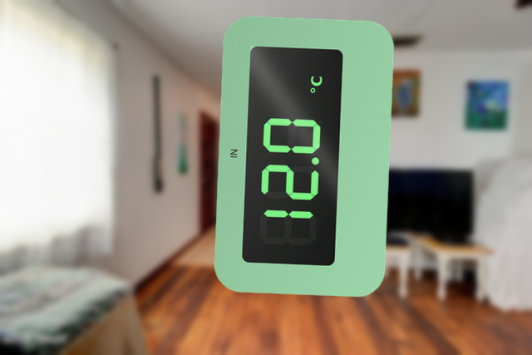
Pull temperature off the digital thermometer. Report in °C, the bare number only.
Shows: 12.0
